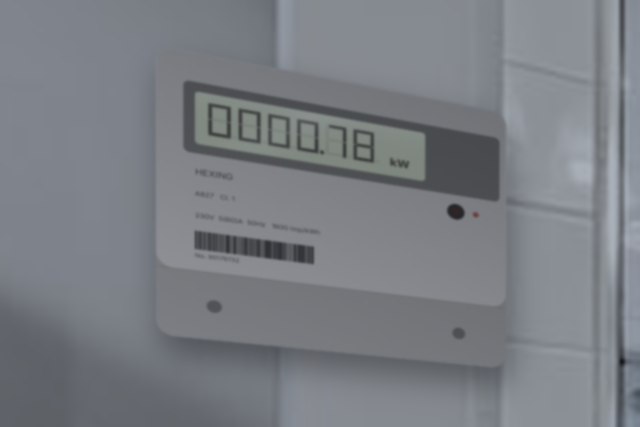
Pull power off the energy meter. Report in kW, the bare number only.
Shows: 0.78
